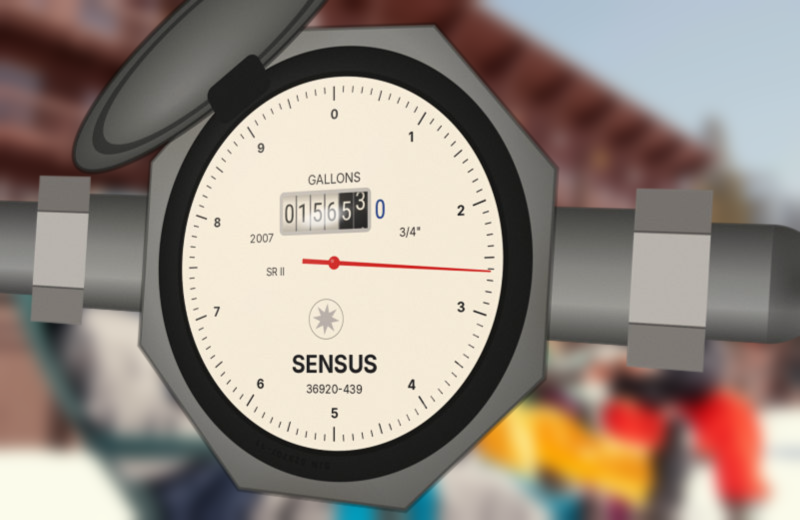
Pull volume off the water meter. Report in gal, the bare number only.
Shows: 156532.6
